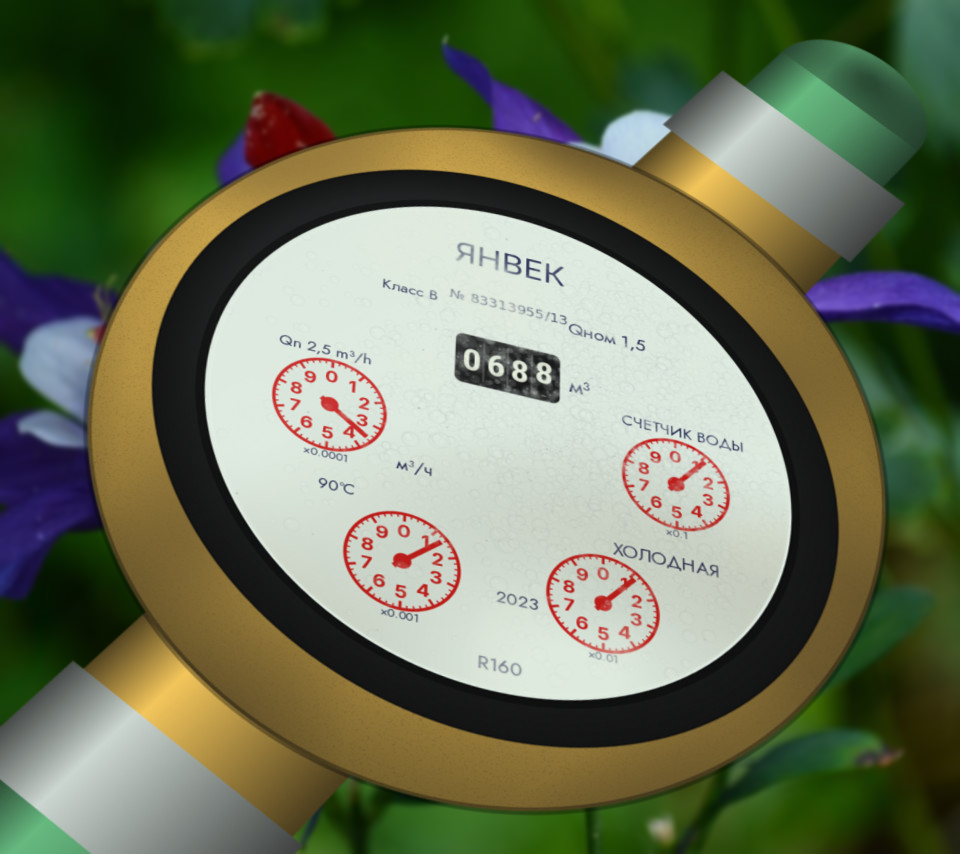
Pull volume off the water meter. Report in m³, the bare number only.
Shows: 688.1113
